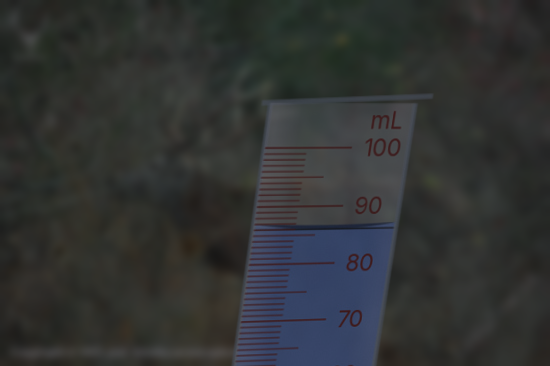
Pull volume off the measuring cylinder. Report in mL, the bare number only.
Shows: 86
